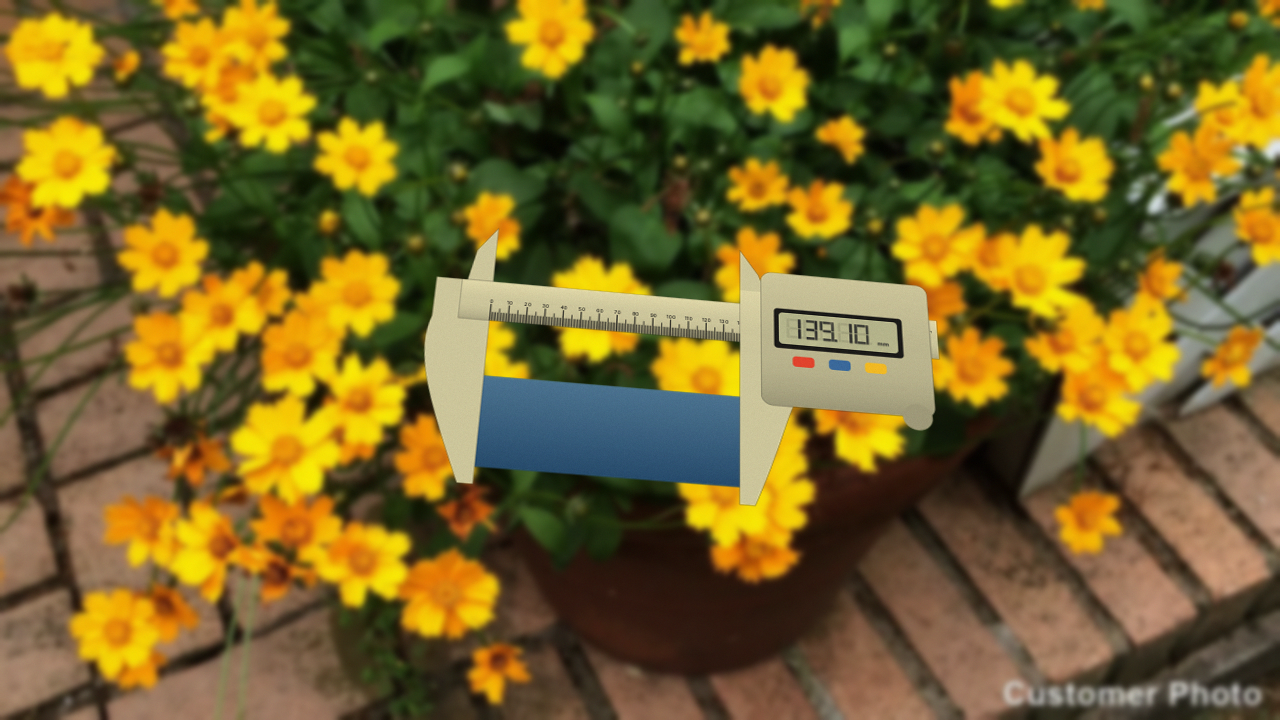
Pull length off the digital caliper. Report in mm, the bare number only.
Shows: 139.10
